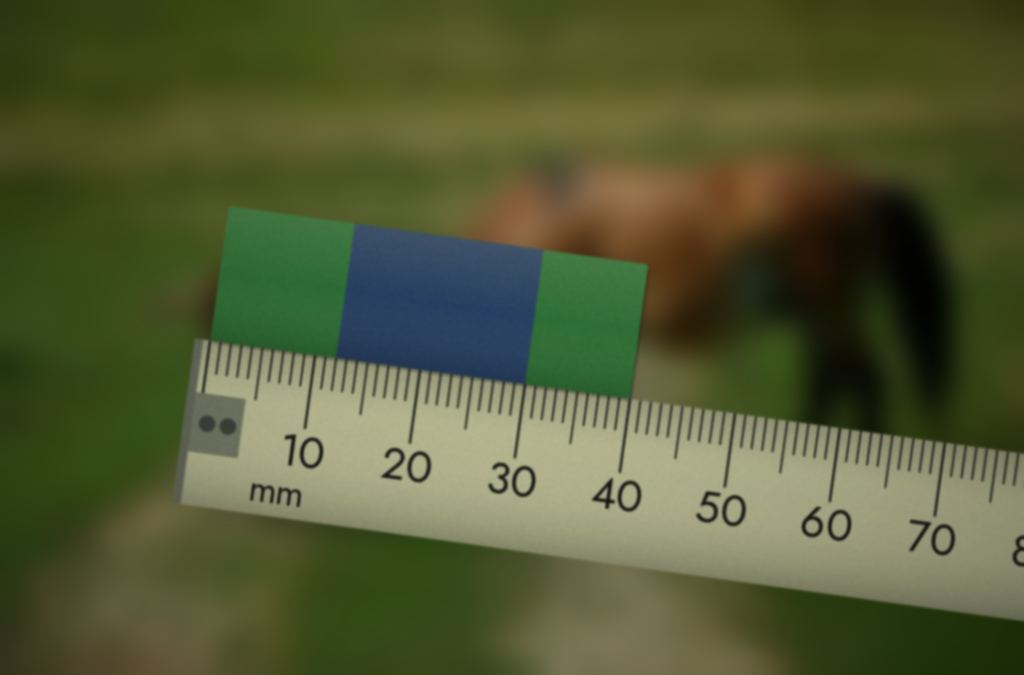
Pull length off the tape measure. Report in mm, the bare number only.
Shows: 40
